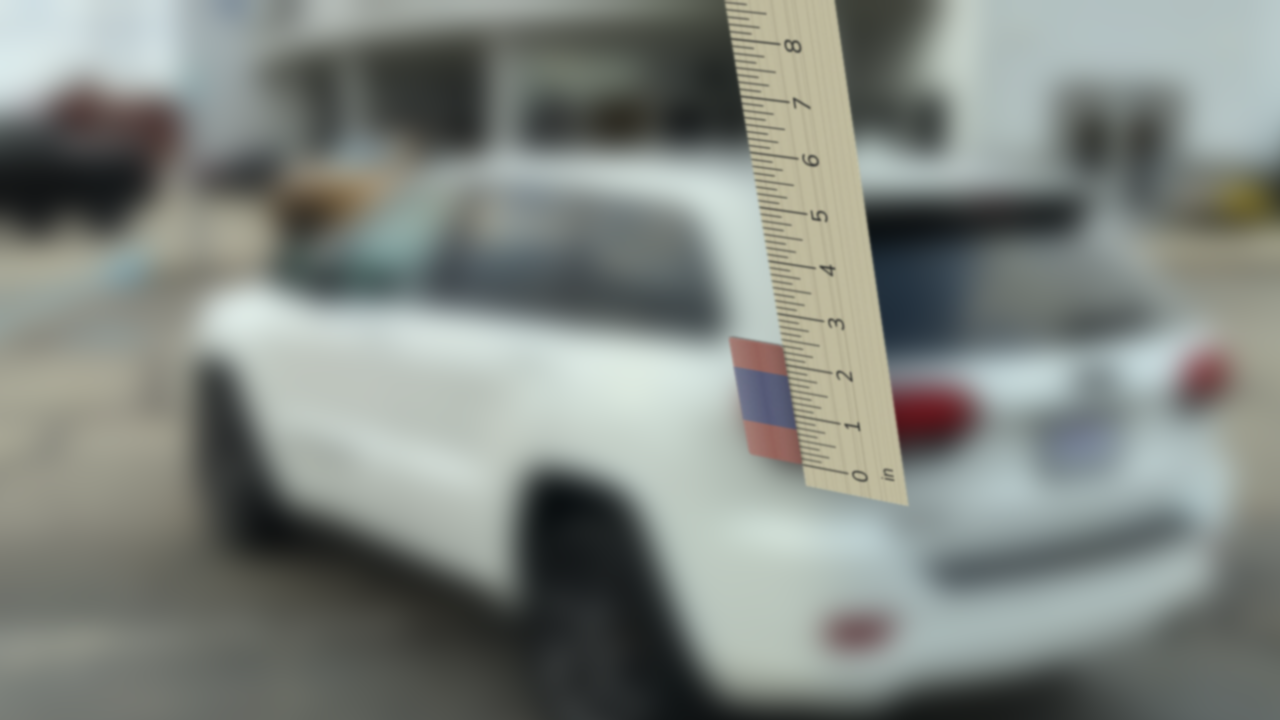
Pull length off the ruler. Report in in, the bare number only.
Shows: 2.375
